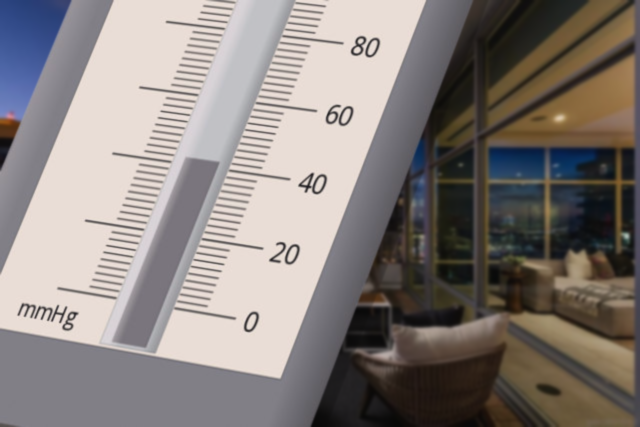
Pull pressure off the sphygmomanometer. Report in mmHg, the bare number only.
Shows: 42
